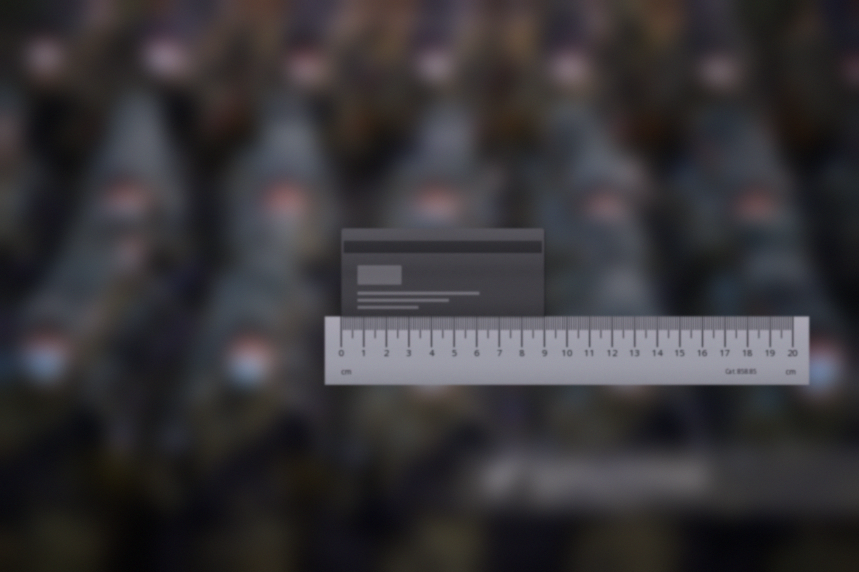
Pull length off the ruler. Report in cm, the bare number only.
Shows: 9
